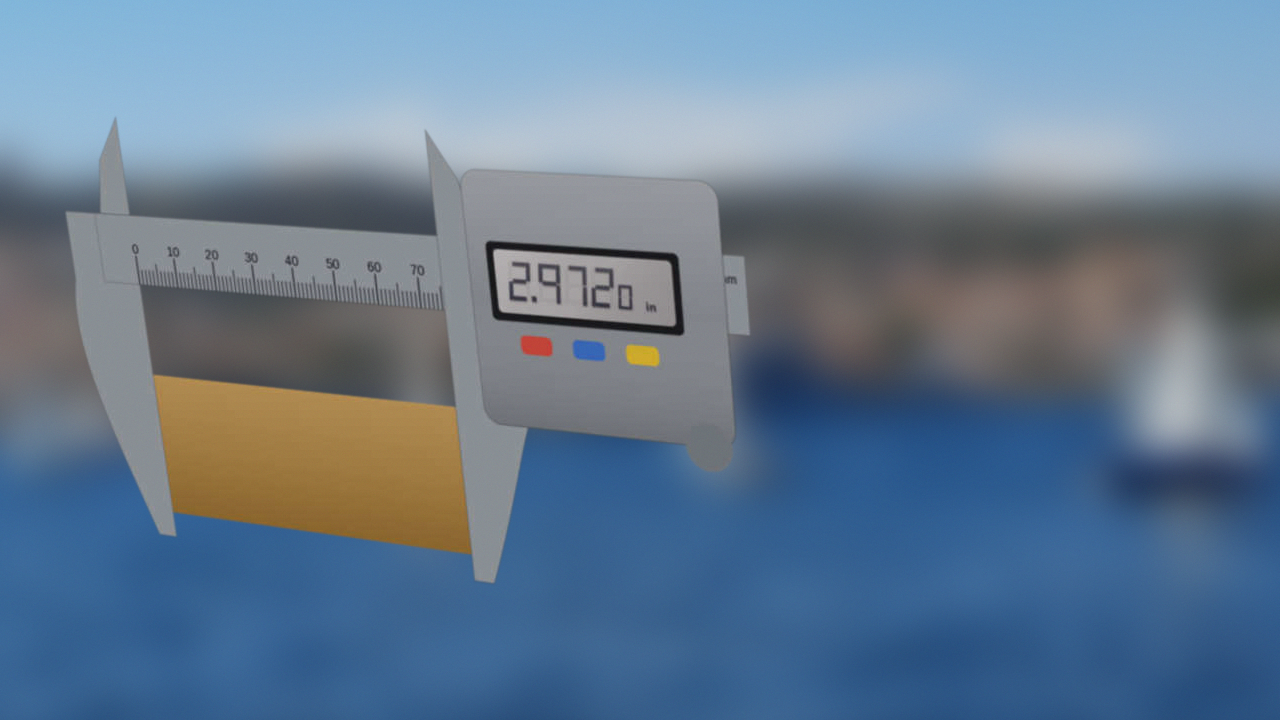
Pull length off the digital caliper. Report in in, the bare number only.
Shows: 2.9720
